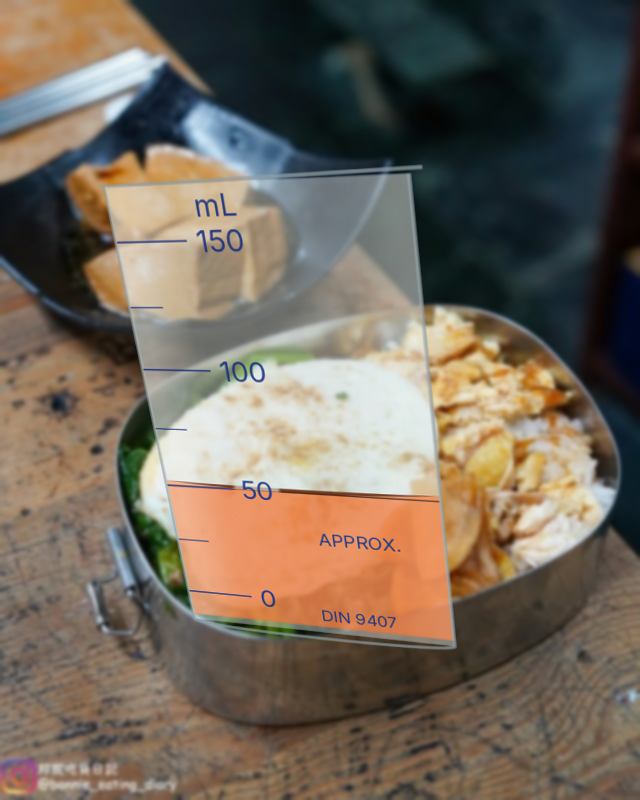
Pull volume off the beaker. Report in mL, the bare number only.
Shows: 50
